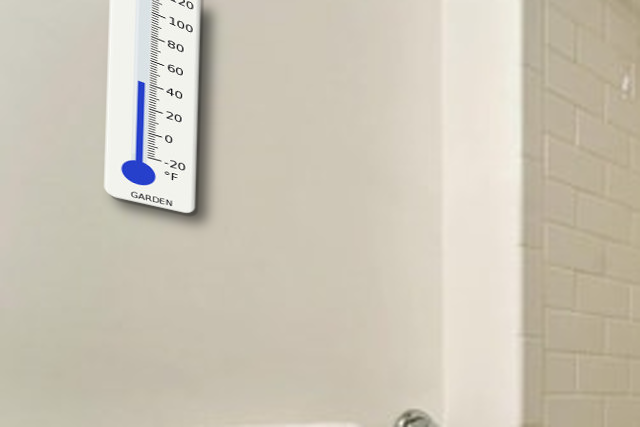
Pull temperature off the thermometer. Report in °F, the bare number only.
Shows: 40
